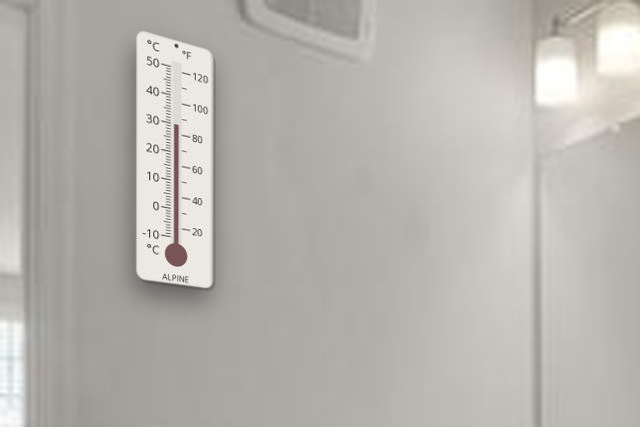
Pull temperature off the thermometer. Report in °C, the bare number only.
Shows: 30
